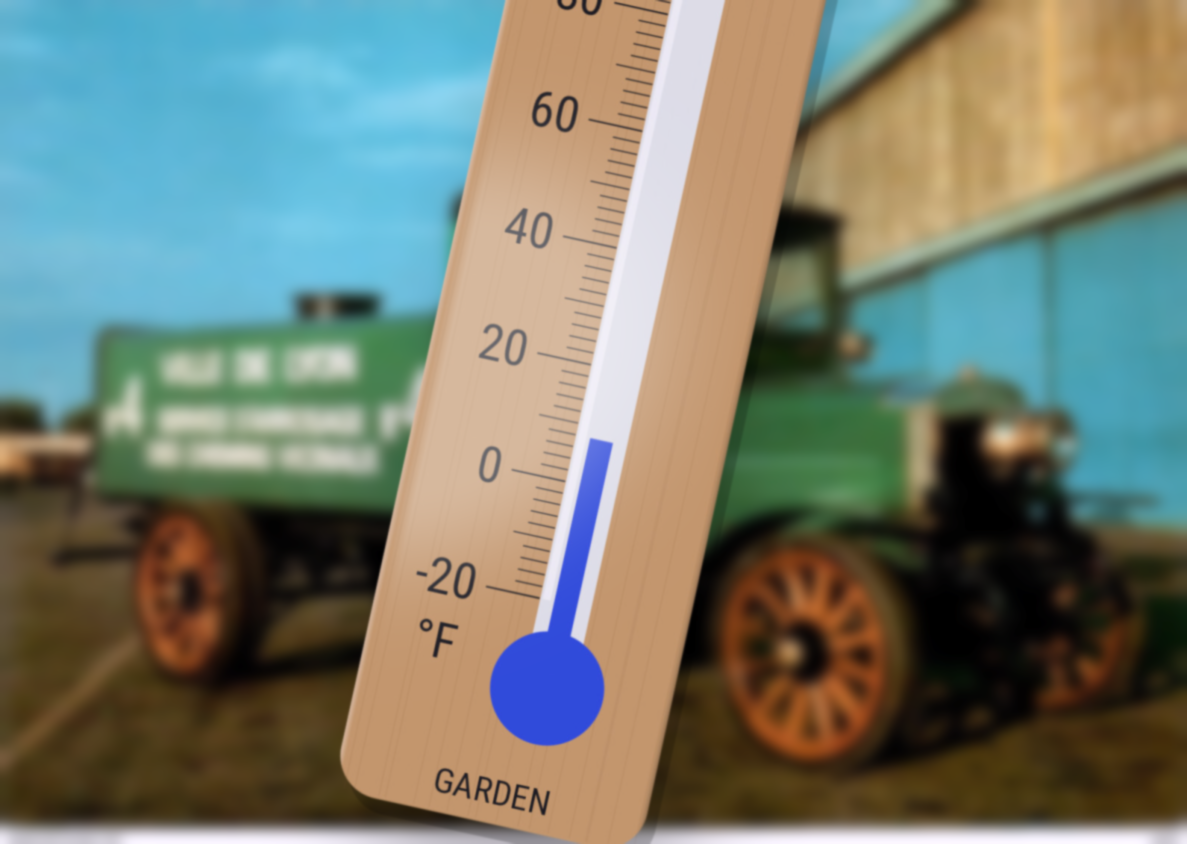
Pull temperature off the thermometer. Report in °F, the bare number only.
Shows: 8
